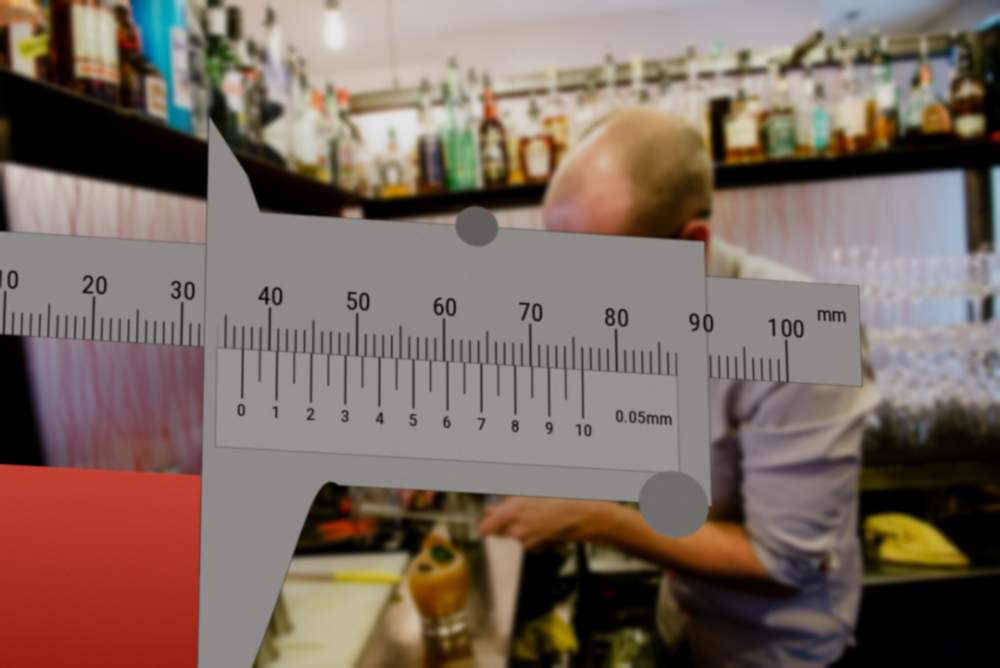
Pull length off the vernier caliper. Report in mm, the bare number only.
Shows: 37.0
